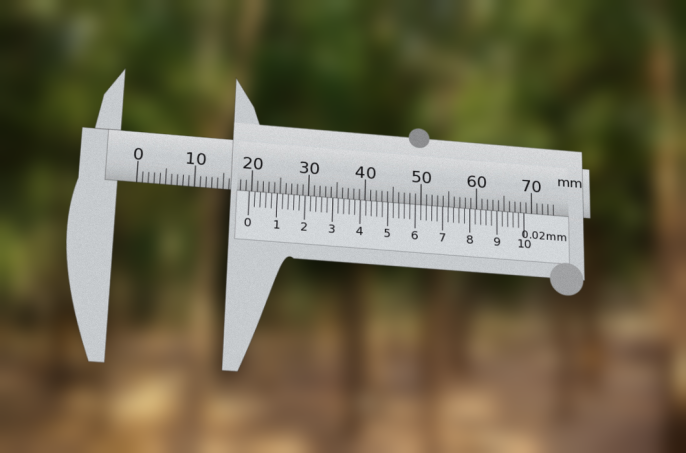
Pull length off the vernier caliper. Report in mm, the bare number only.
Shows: 19.6
